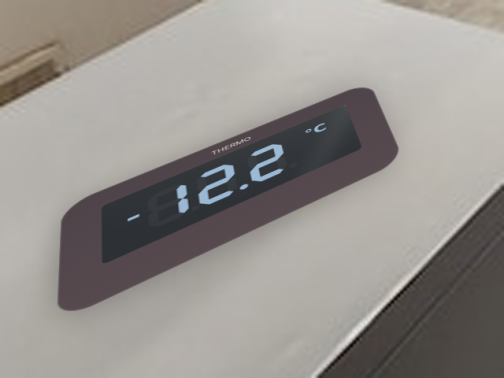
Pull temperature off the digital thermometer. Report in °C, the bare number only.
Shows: -12.2
